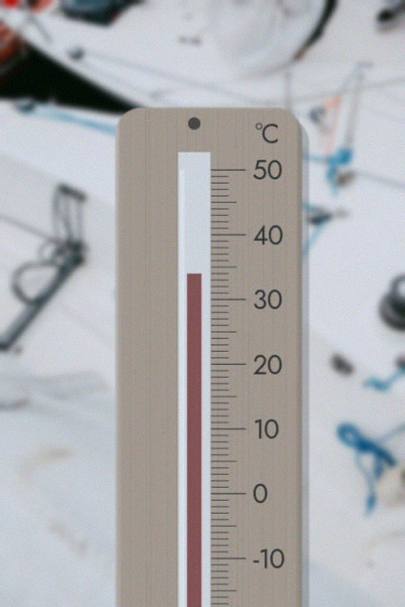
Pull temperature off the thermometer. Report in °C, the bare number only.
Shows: 34
